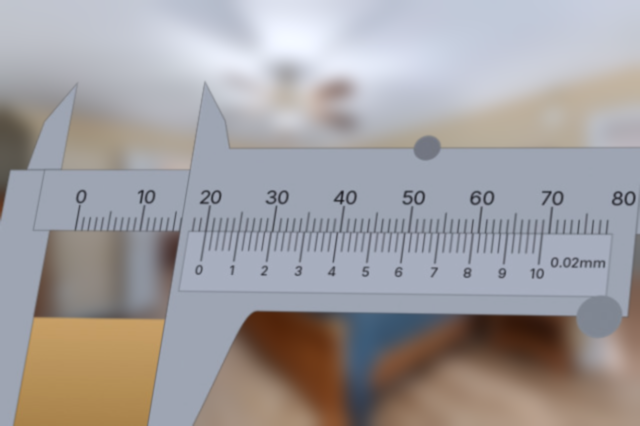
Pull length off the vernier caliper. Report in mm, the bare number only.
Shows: 20.0
